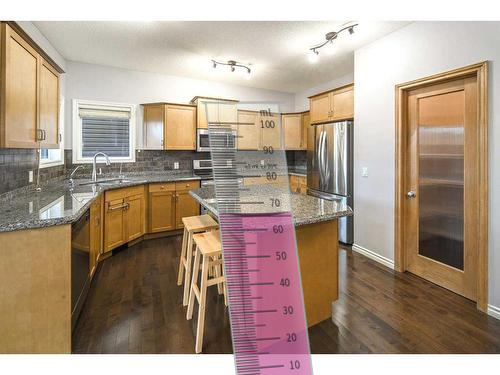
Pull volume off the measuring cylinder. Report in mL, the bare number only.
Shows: 65
